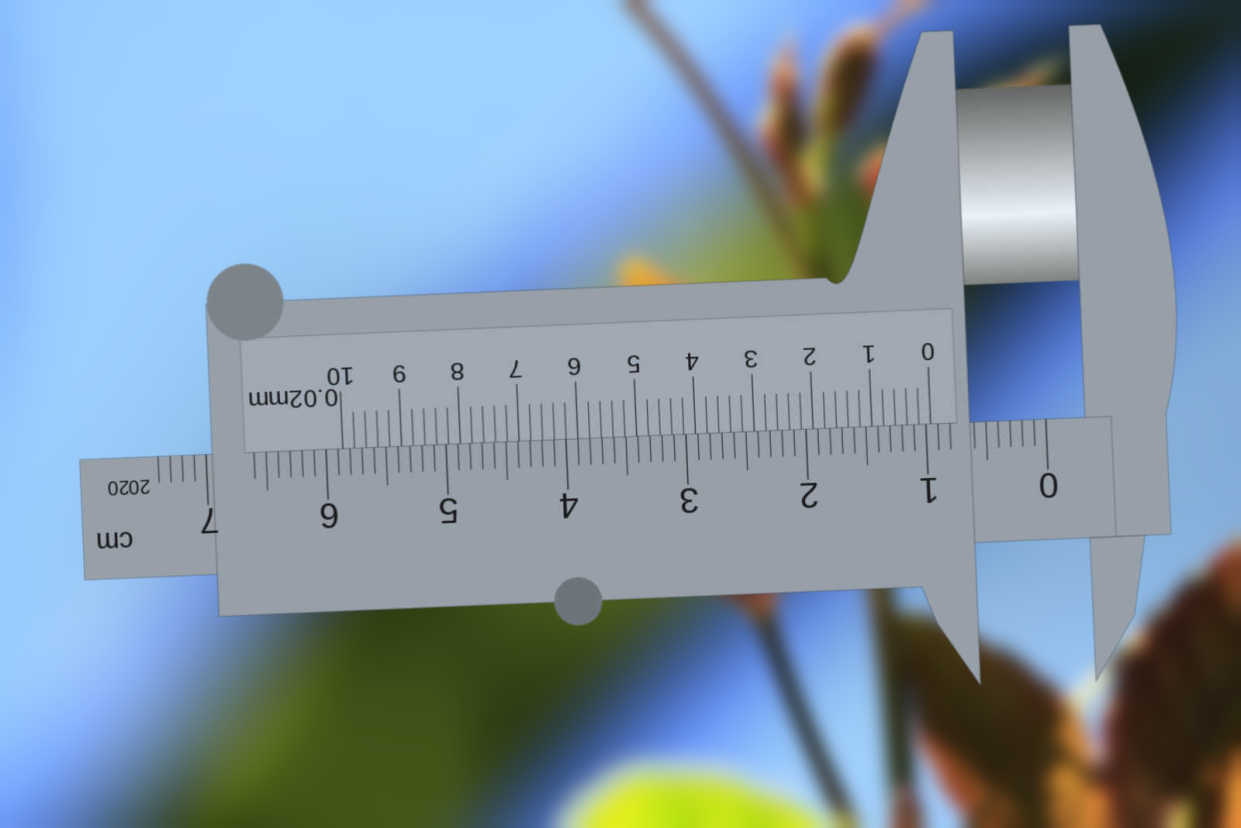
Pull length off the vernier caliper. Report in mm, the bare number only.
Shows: 9.6
